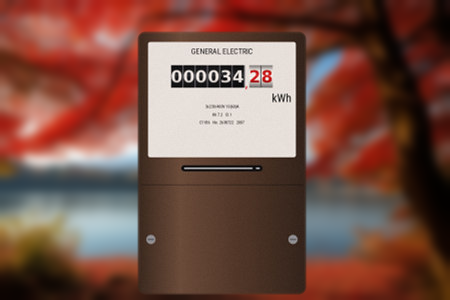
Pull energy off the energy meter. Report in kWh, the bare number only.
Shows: 34.28
